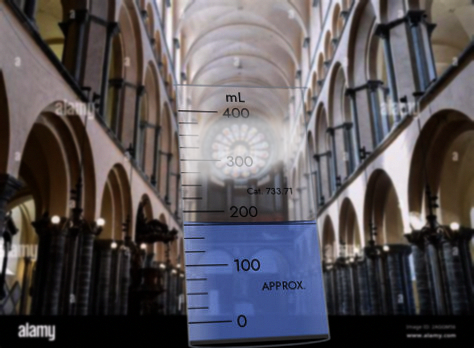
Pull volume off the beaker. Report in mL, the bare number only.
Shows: 175
